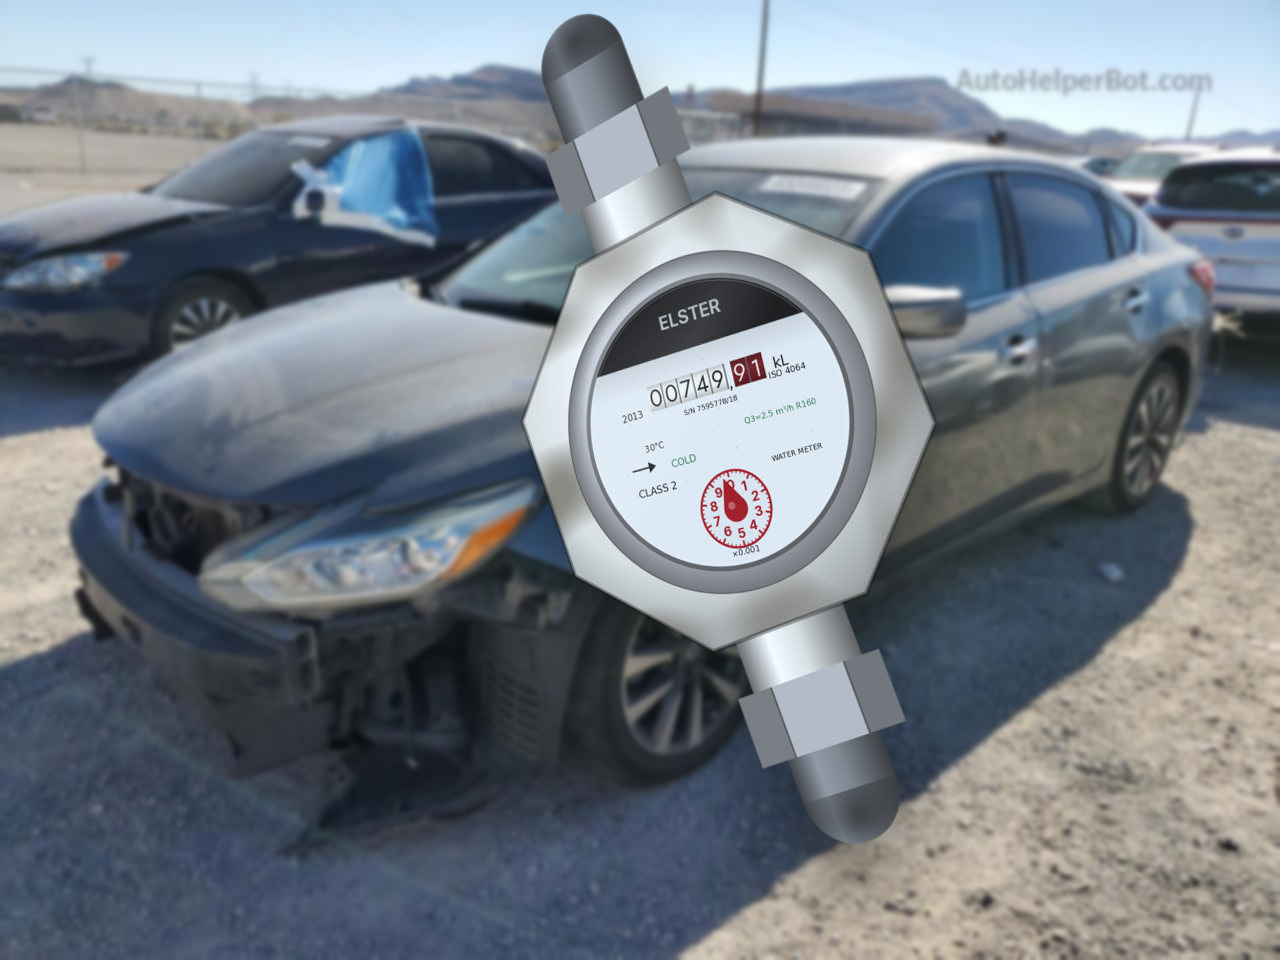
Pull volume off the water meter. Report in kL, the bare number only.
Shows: 749.909
